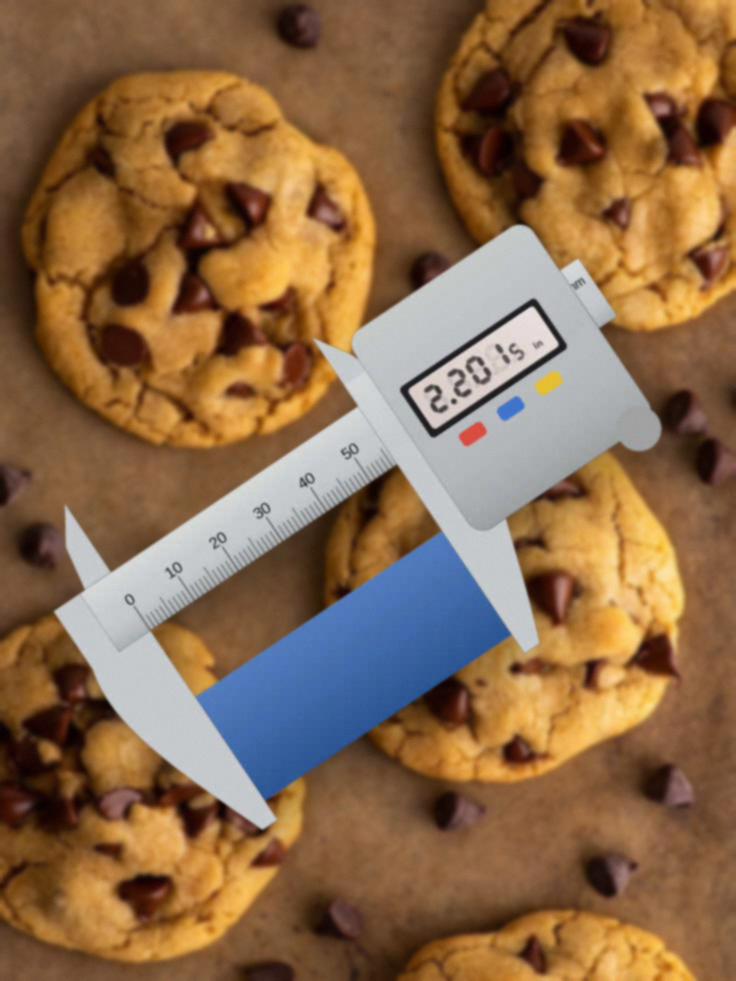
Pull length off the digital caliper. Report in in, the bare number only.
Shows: 2.2015
